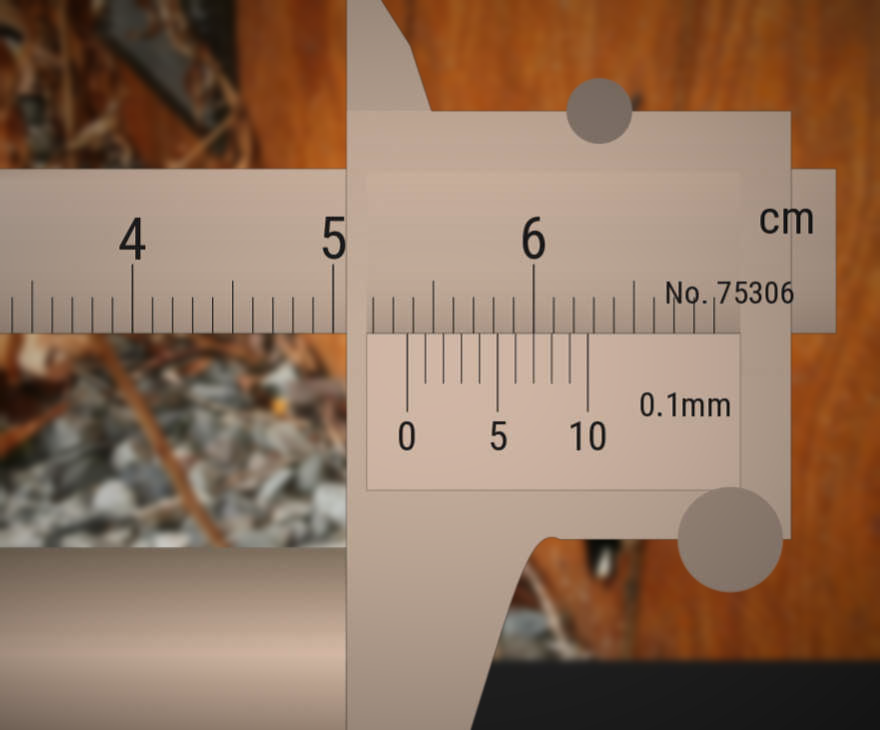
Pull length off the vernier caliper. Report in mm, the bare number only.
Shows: 53.7
